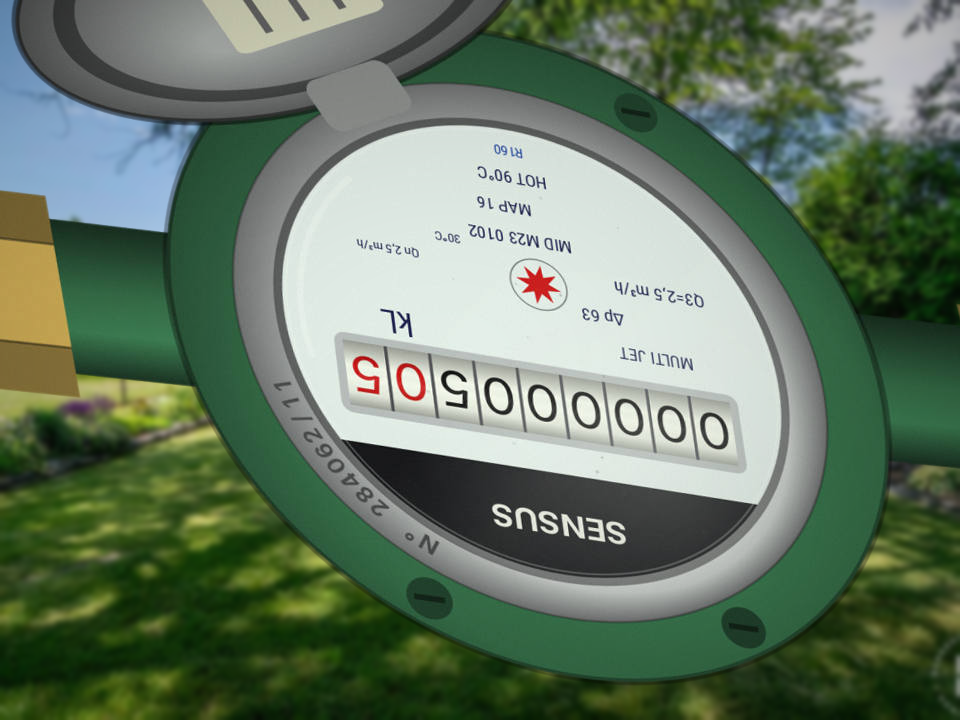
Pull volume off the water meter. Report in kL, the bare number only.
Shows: 5.05
